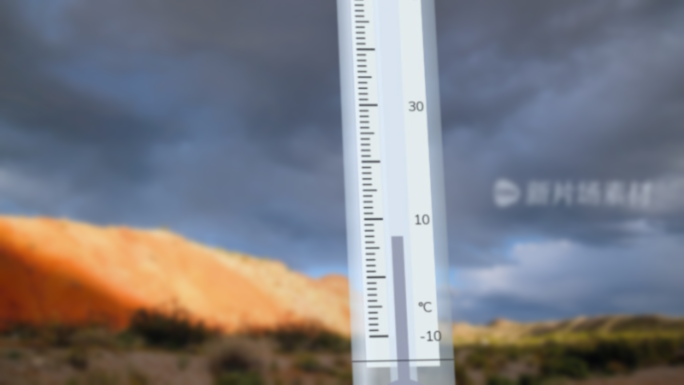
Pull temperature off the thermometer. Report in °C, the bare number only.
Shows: 7
